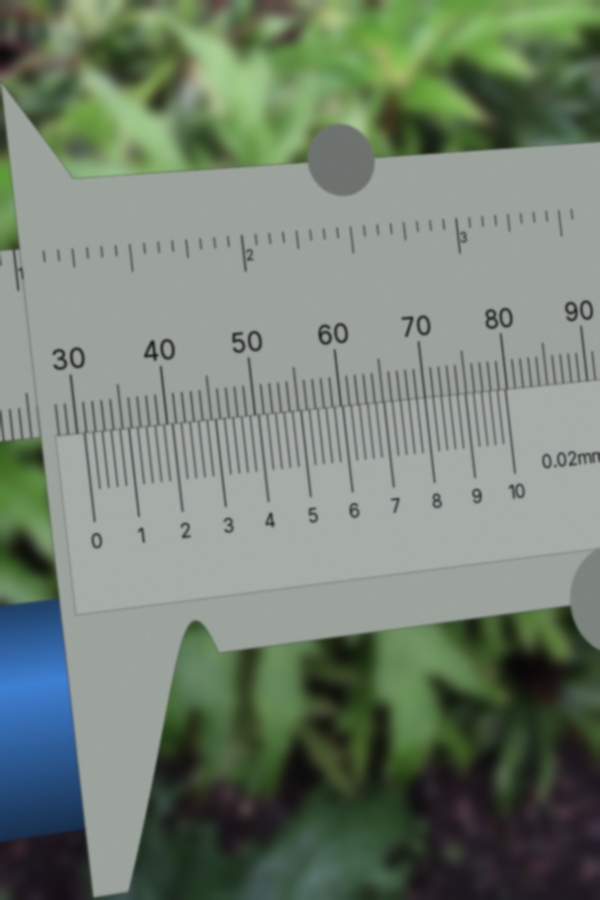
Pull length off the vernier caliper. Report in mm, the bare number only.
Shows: 30.8
